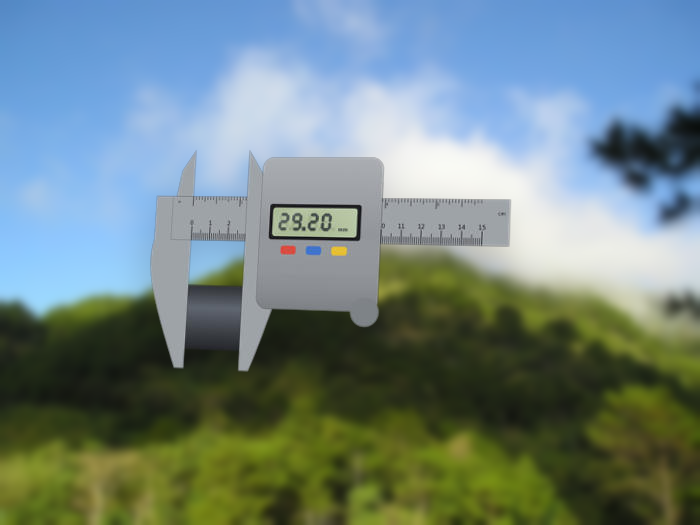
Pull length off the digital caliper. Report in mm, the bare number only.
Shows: 29.20
